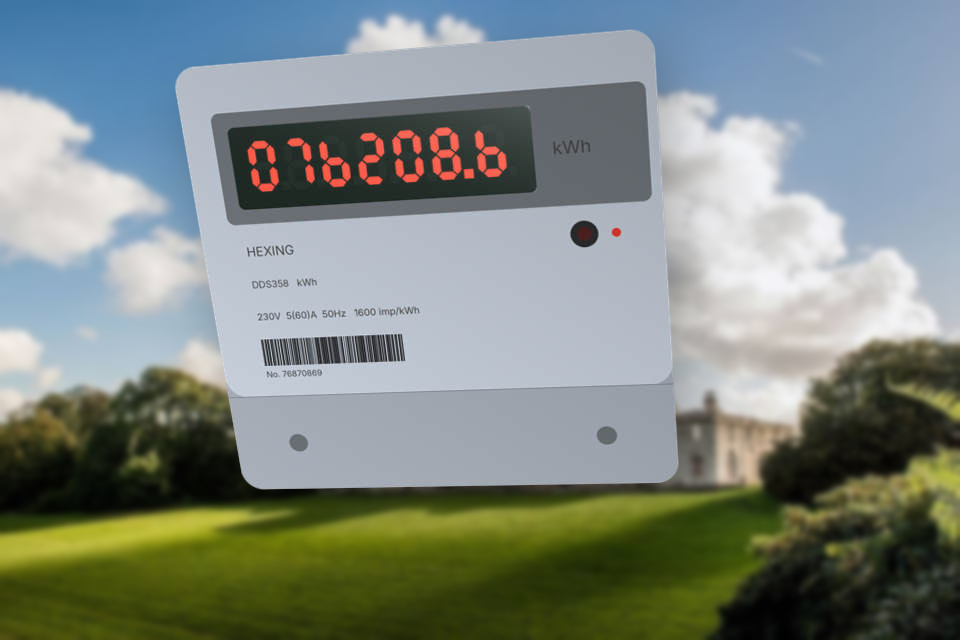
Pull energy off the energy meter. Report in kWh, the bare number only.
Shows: 76208.6
